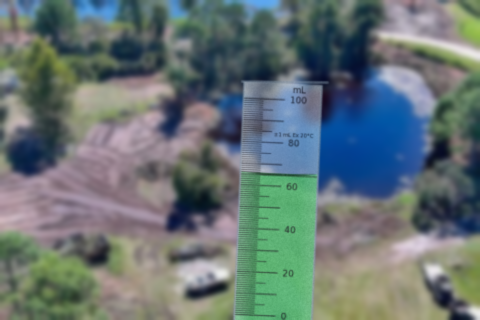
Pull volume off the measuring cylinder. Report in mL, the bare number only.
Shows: 65
